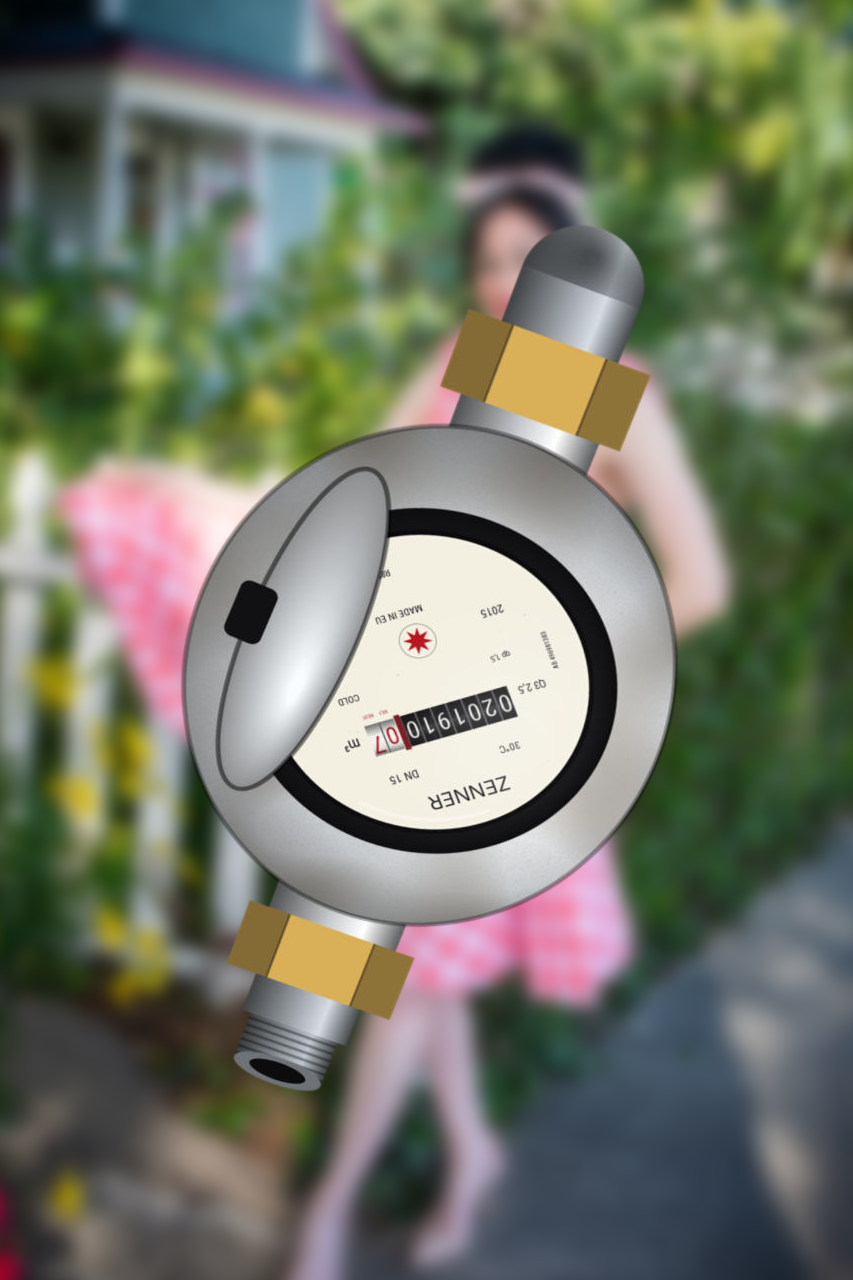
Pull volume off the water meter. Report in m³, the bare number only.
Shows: 201910.07
